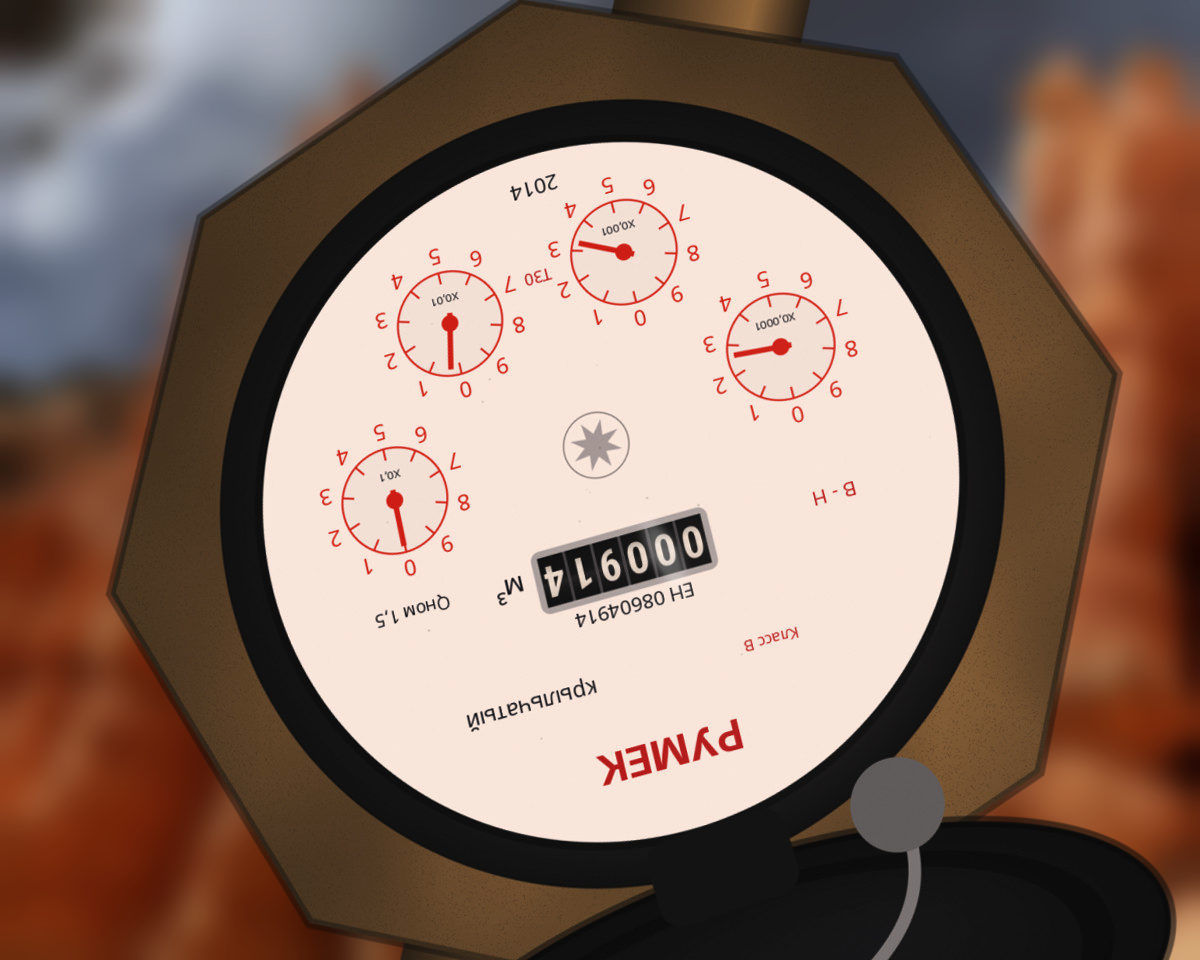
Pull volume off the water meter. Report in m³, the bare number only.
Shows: 914.0032
